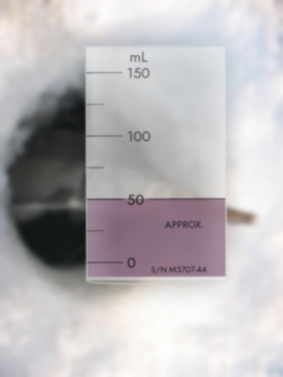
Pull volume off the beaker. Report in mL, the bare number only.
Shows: 50
